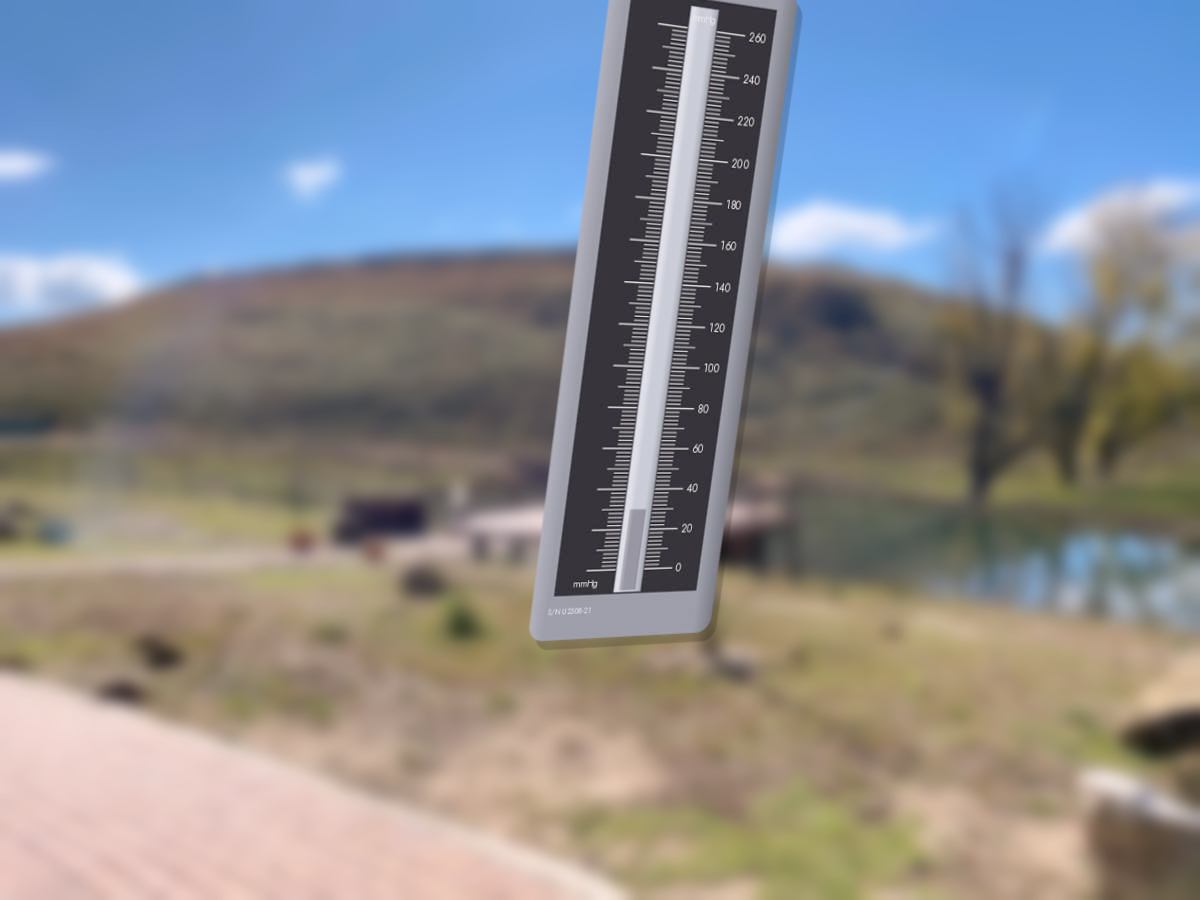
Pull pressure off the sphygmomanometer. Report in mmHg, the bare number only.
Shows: 30
